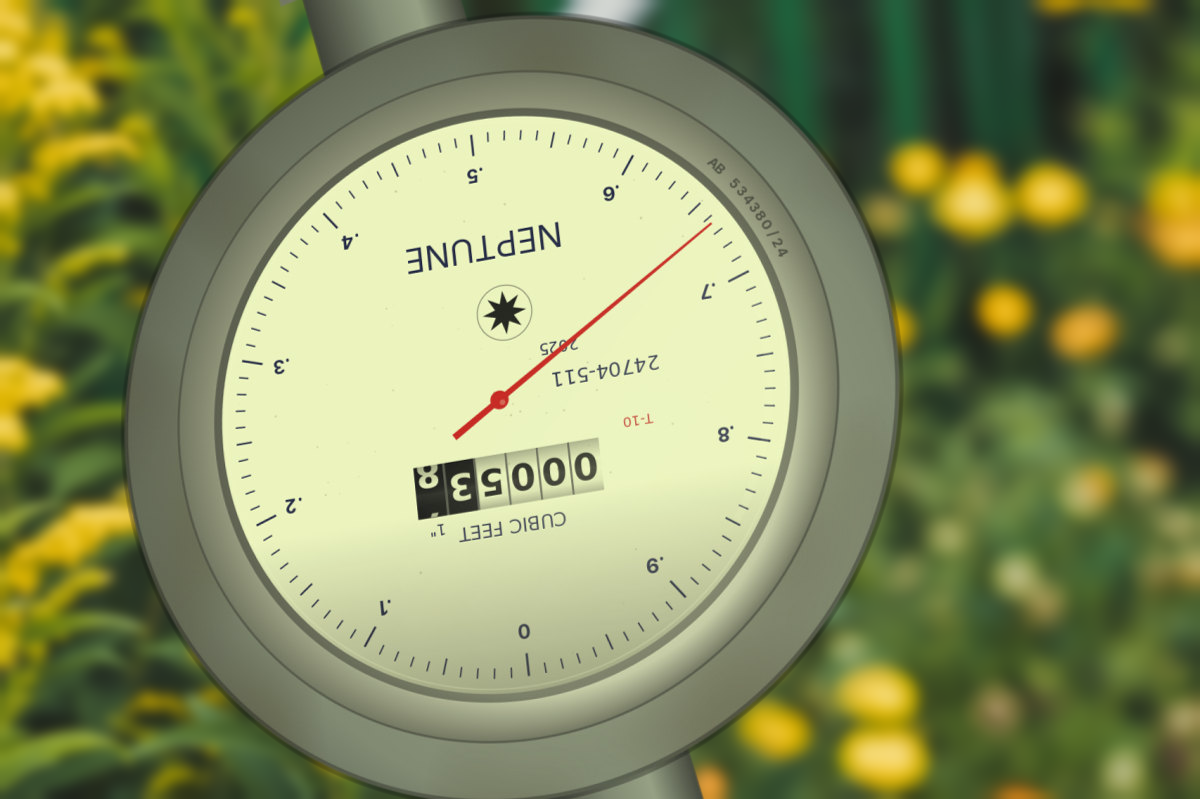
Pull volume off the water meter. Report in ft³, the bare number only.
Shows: 537.66
